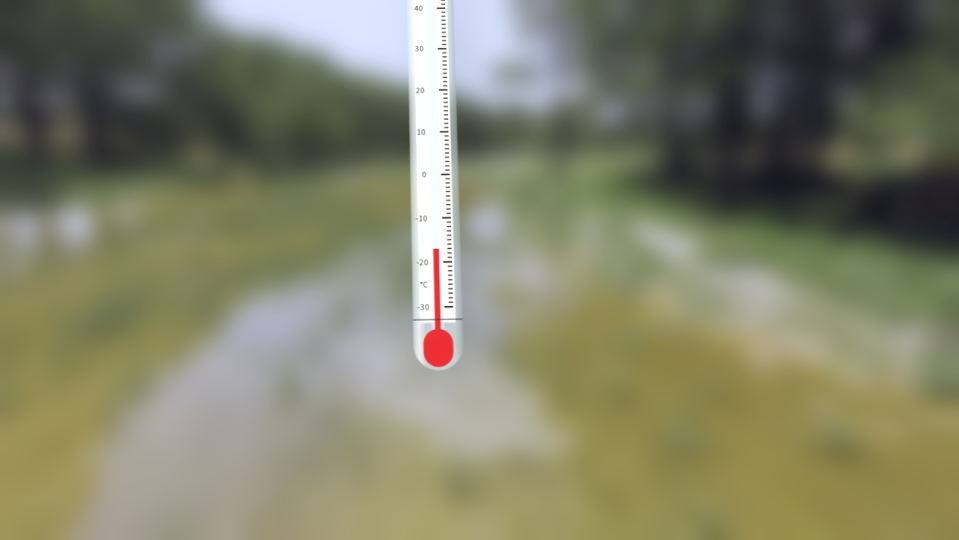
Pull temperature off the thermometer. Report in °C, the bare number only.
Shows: -17
